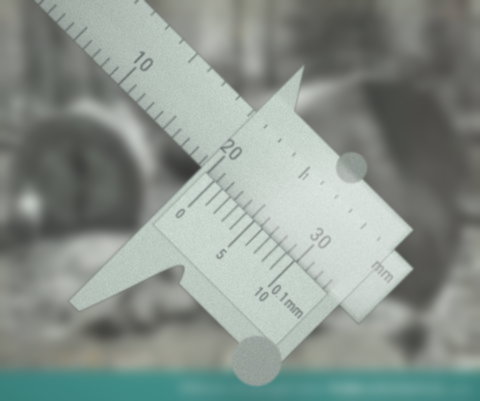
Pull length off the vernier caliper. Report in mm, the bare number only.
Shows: 20.8
